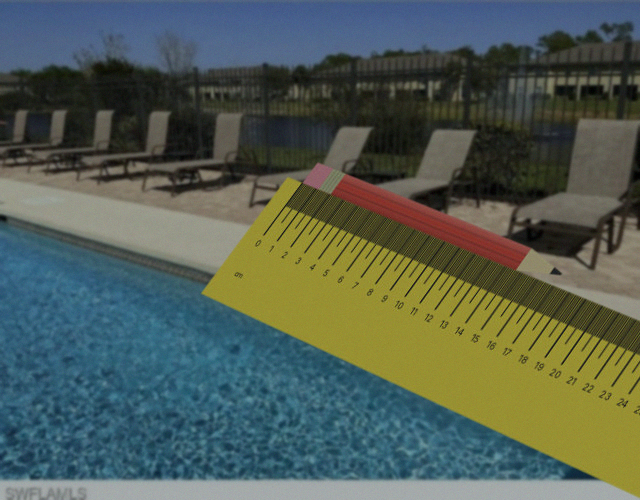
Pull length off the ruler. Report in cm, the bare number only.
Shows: 17
